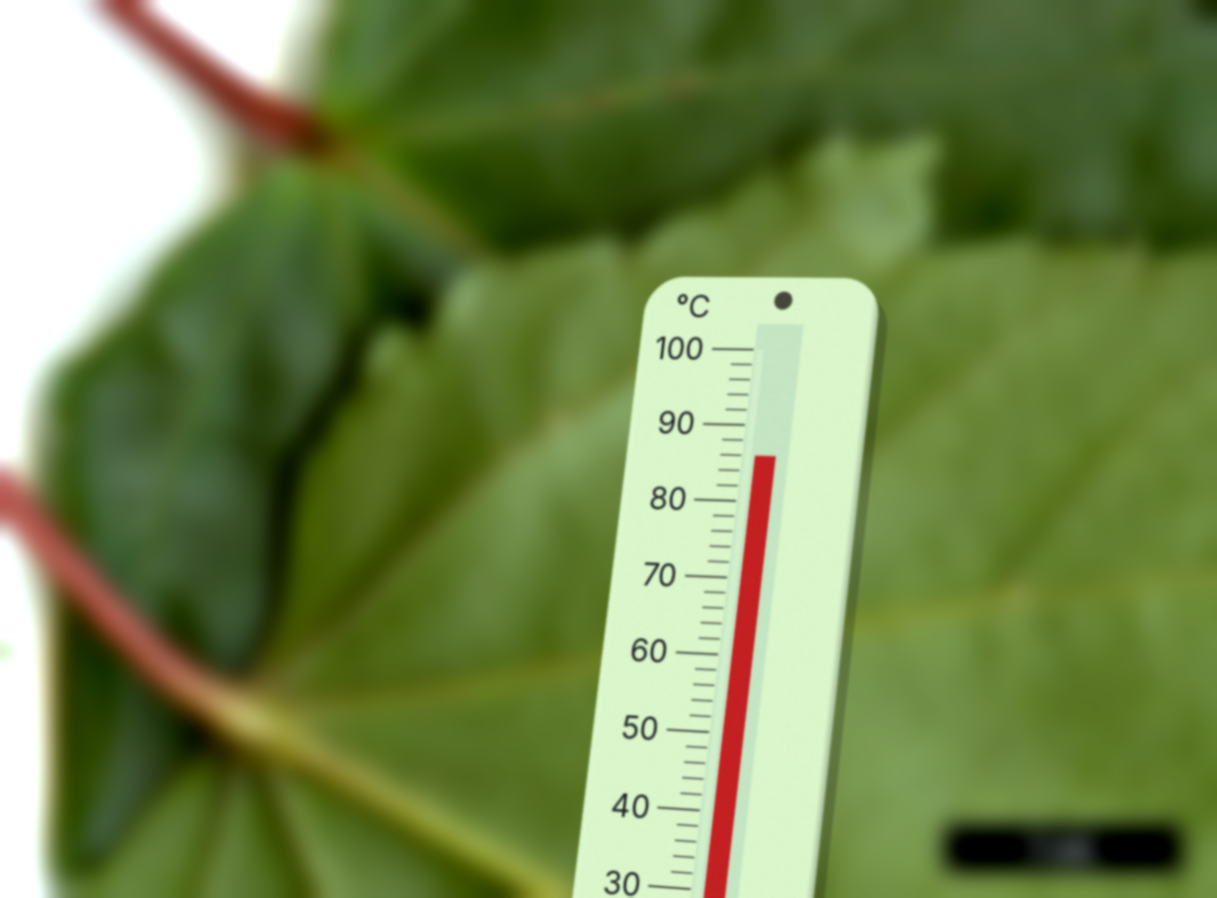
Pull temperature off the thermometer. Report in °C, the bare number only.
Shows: 86
